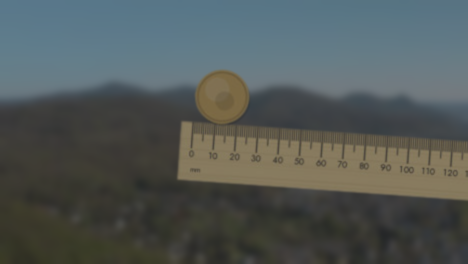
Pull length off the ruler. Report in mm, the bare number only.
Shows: 25
